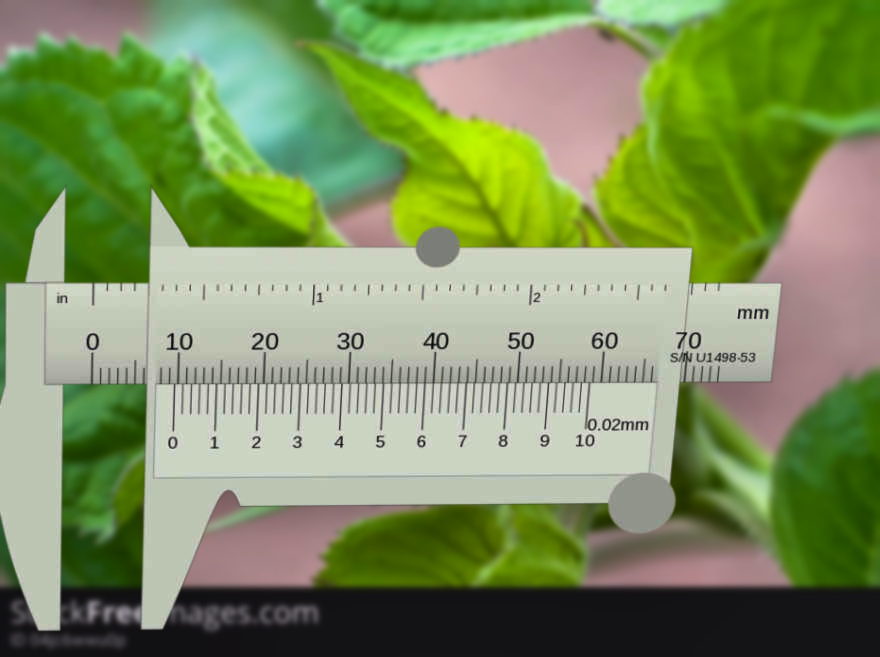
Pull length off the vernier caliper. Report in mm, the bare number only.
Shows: 9.6
